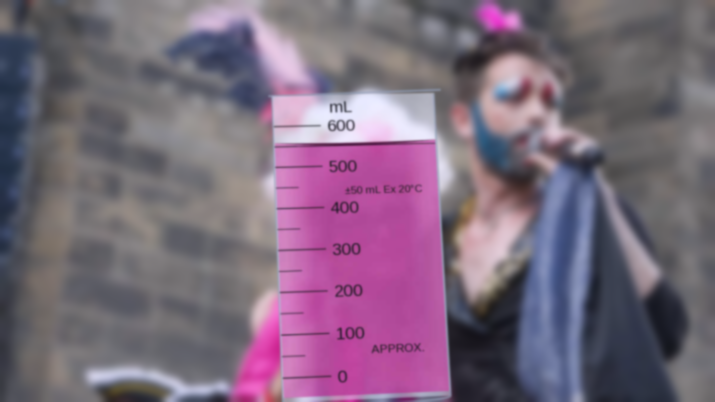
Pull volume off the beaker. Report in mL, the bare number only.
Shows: 550
